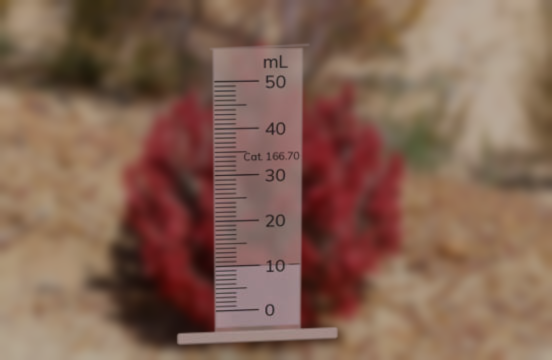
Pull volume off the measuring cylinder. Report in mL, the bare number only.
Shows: 10
